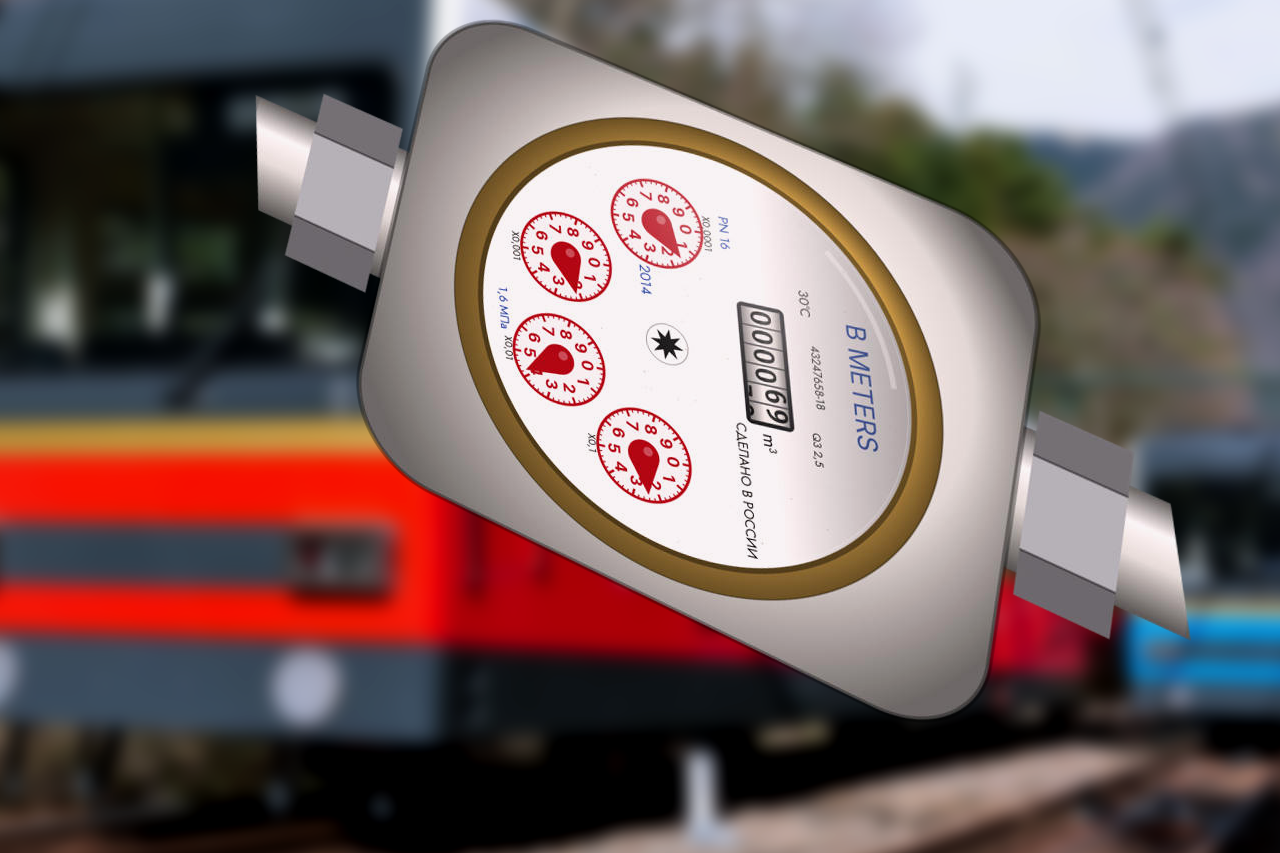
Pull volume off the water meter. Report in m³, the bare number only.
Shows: 69.2421
